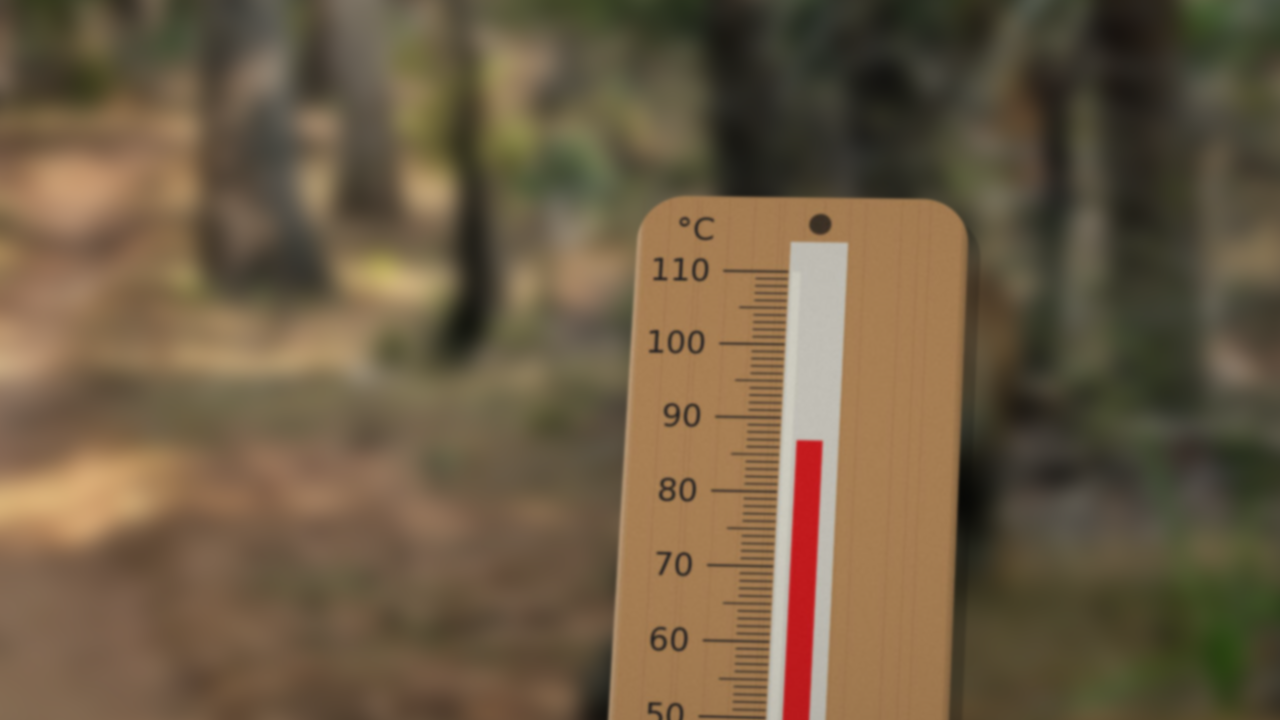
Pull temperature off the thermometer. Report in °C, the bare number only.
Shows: 87
